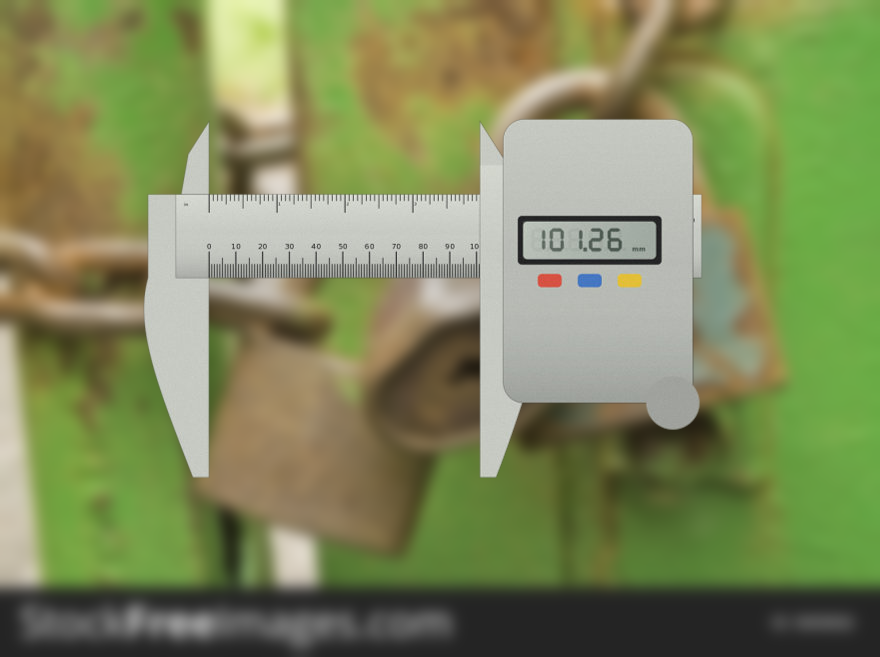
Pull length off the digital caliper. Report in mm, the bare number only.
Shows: 101.26
